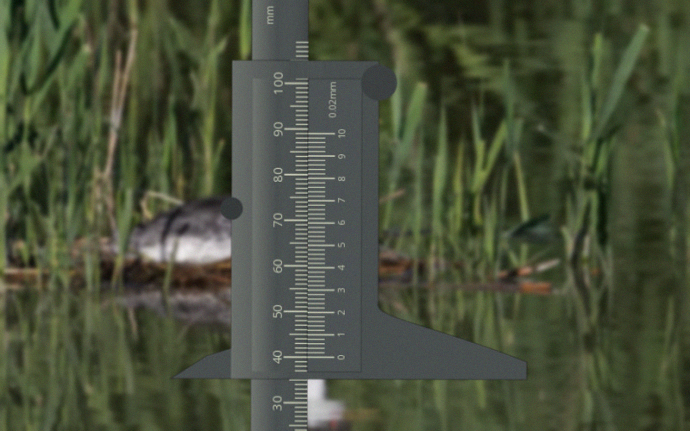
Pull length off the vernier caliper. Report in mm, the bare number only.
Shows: 40.0
